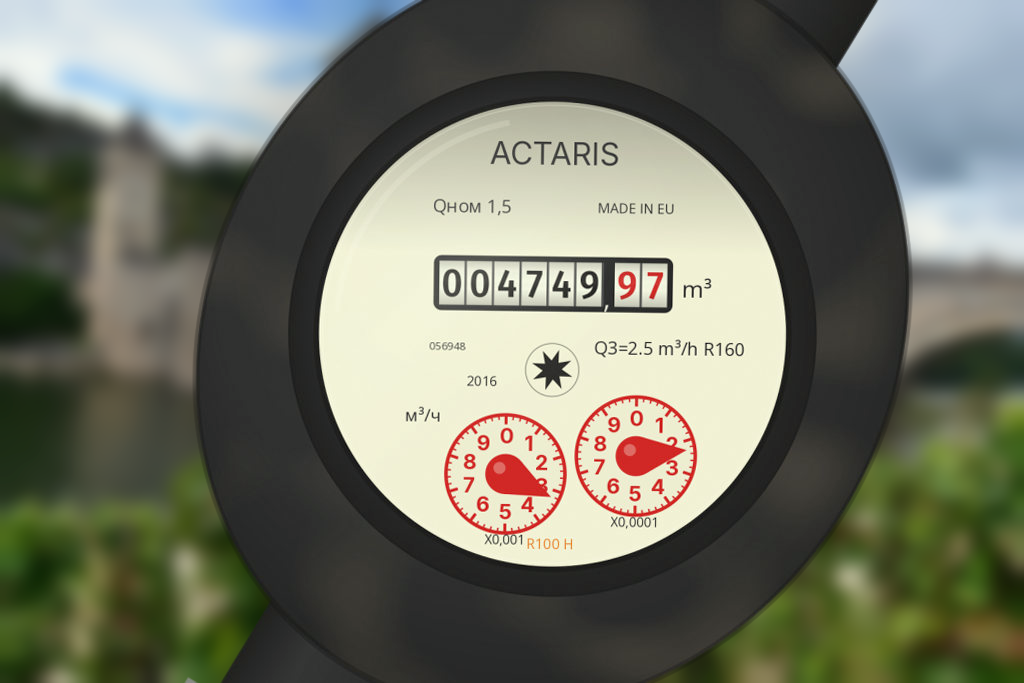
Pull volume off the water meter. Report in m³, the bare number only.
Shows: 4749.9732
